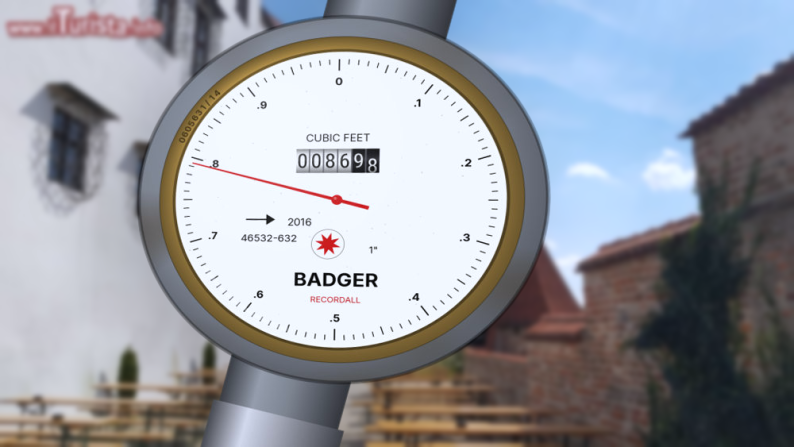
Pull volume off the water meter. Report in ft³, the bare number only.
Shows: 8697.79
